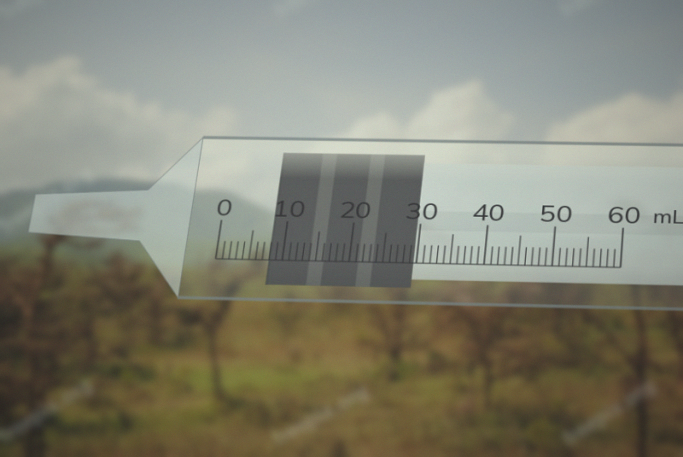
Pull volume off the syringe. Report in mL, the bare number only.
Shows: 8
